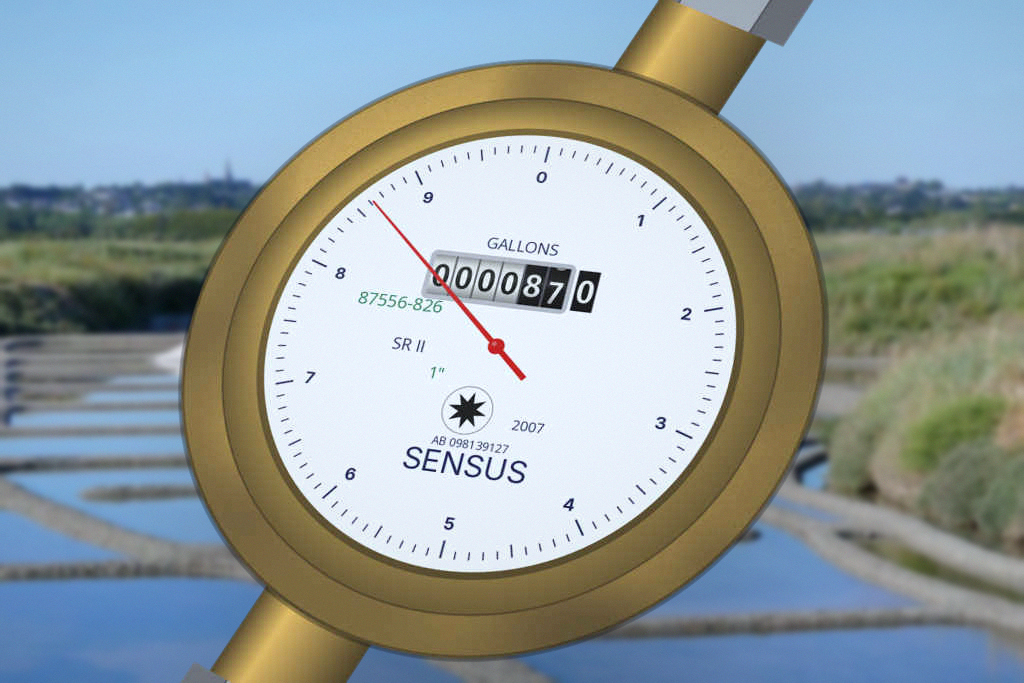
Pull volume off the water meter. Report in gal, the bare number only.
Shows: 868.6
